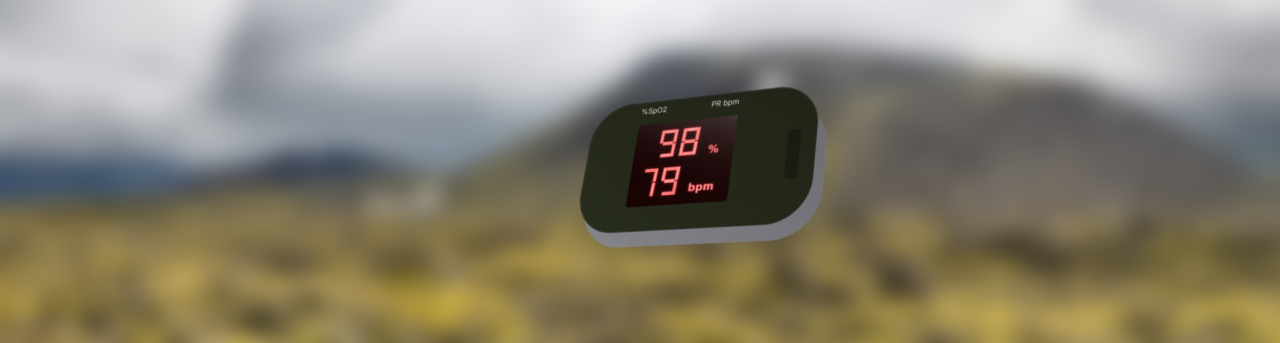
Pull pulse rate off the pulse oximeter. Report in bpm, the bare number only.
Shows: 79
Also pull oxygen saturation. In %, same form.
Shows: 98
